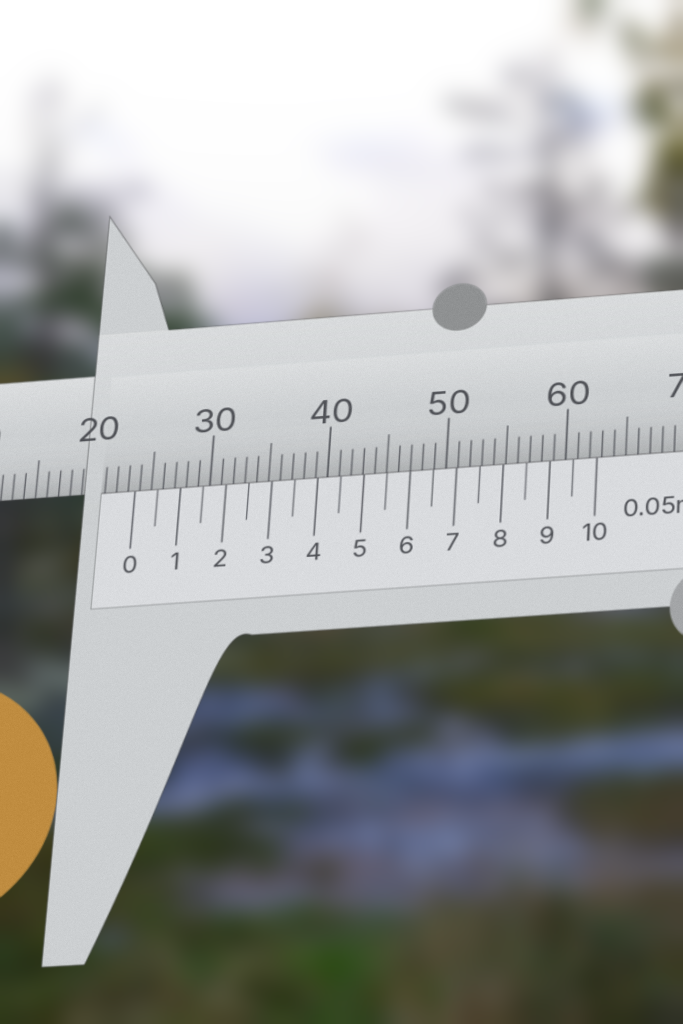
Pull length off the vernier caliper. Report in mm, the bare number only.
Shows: 23.6
